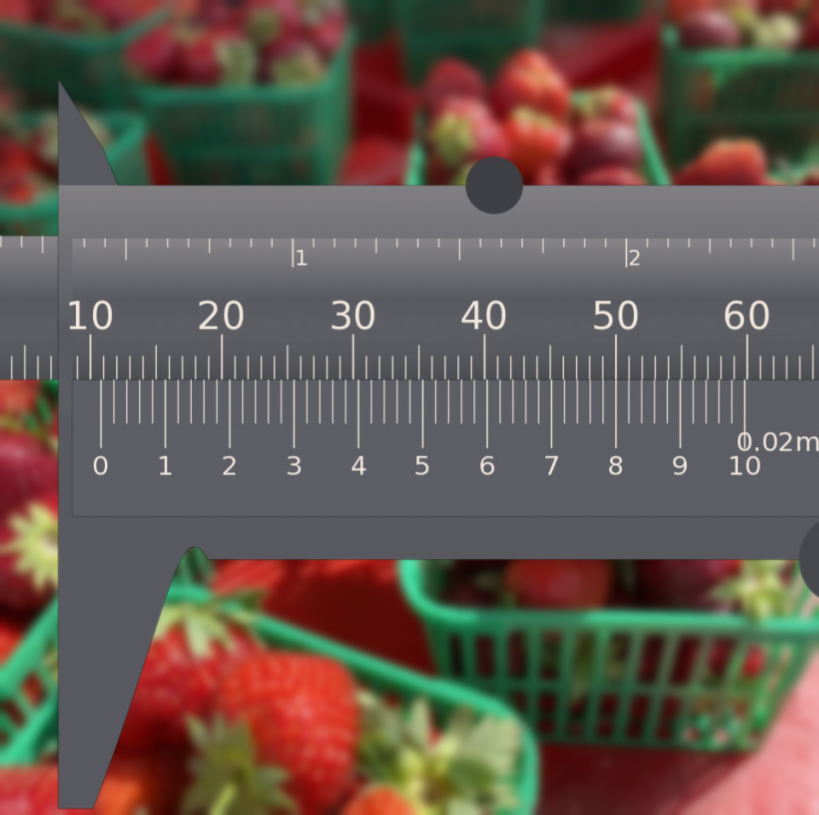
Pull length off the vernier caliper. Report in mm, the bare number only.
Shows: 10.8
